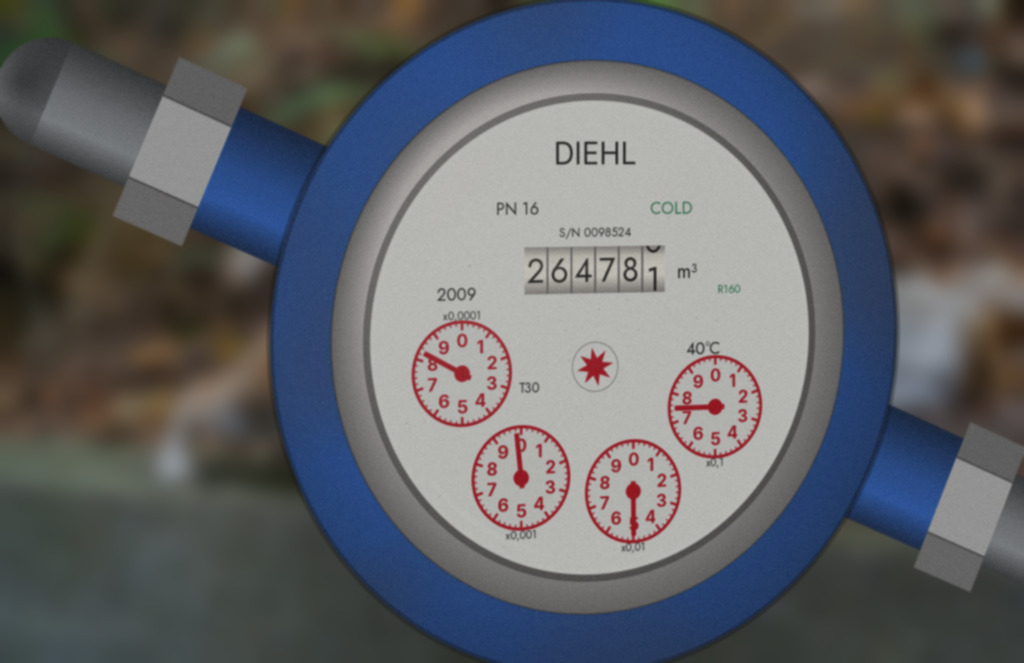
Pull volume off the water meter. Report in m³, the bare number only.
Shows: 264780.7498
